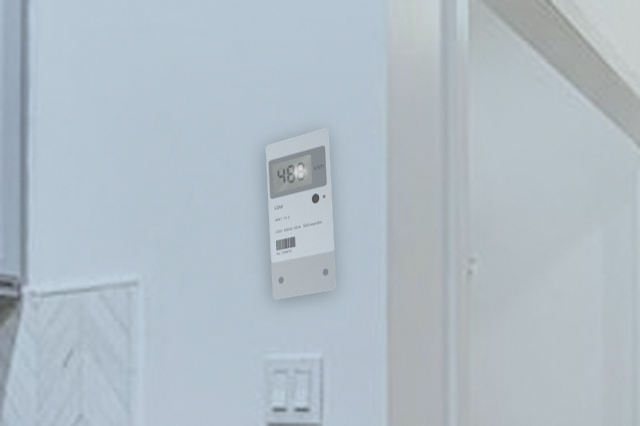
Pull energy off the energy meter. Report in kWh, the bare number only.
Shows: 488
